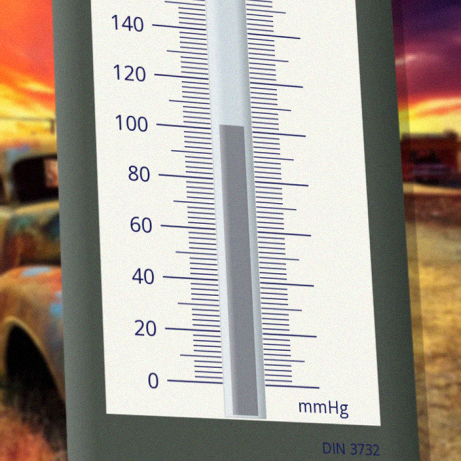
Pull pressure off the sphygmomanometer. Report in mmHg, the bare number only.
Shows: 102
